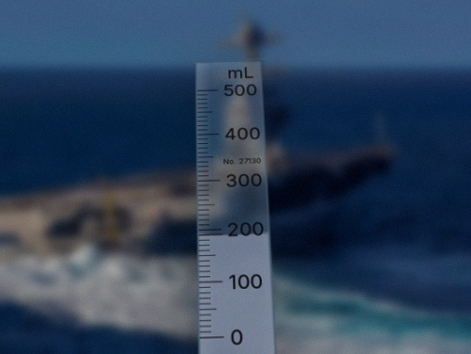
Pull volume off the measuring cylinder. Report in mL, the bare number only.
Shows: 190
